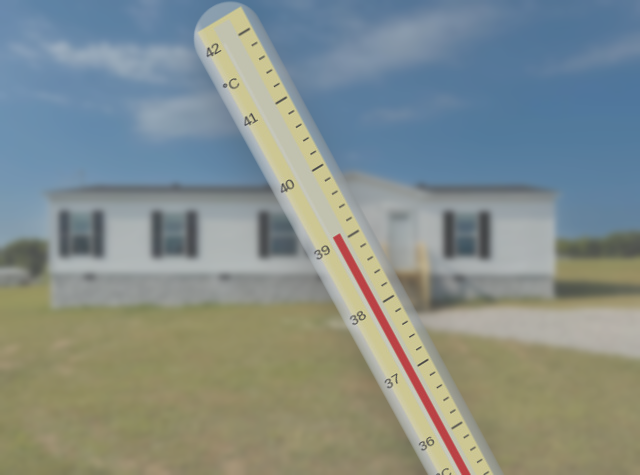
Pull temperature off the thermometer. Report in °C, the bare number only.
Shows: 39.1
